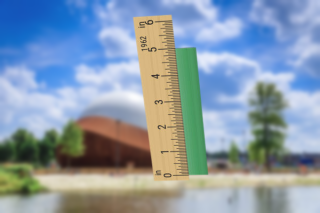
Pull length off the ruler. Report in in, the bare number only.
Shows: 5
